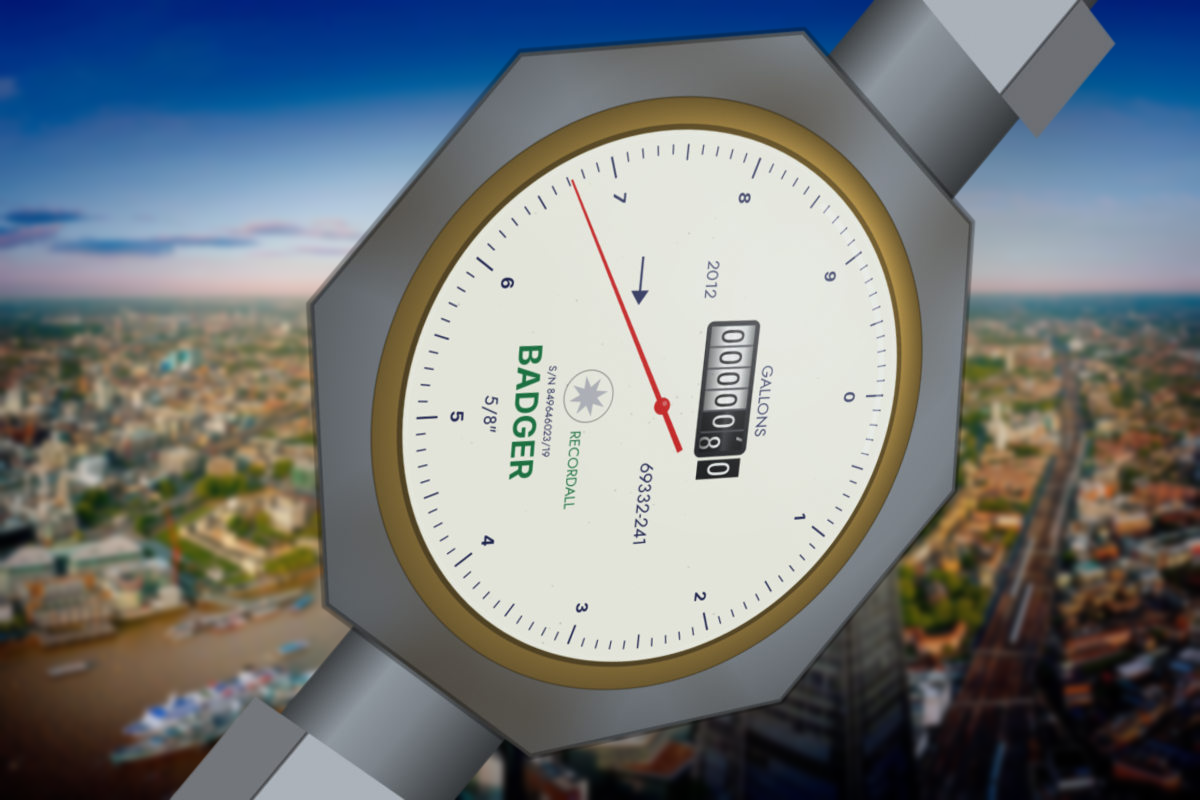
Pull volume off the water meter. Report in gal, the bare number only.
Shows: 76.7
